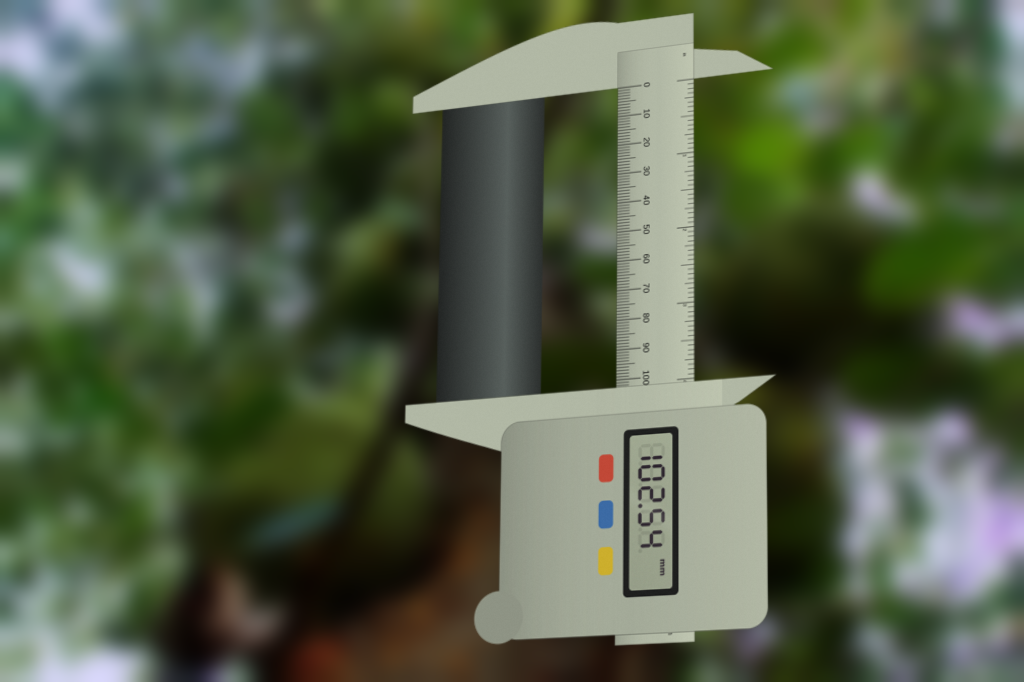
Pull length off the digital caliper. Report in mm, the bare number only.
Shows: 102.54
